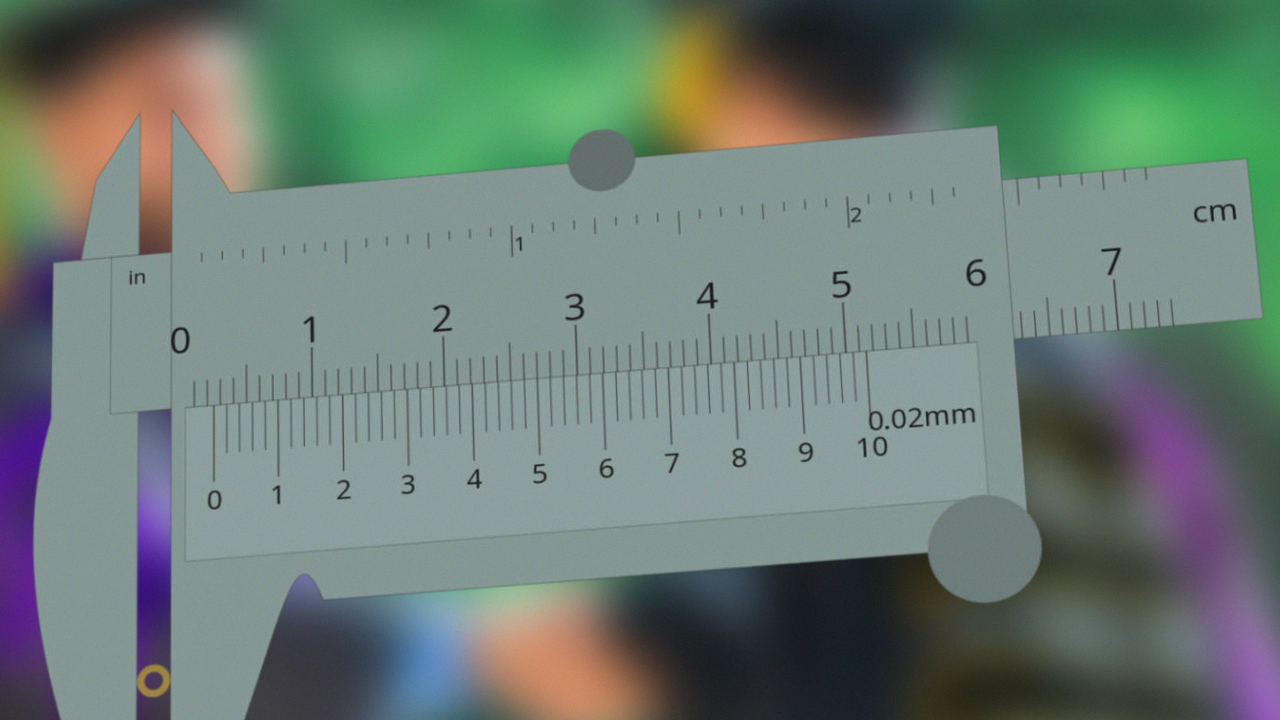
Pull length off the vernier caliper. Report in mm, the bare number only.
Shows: 2.5
